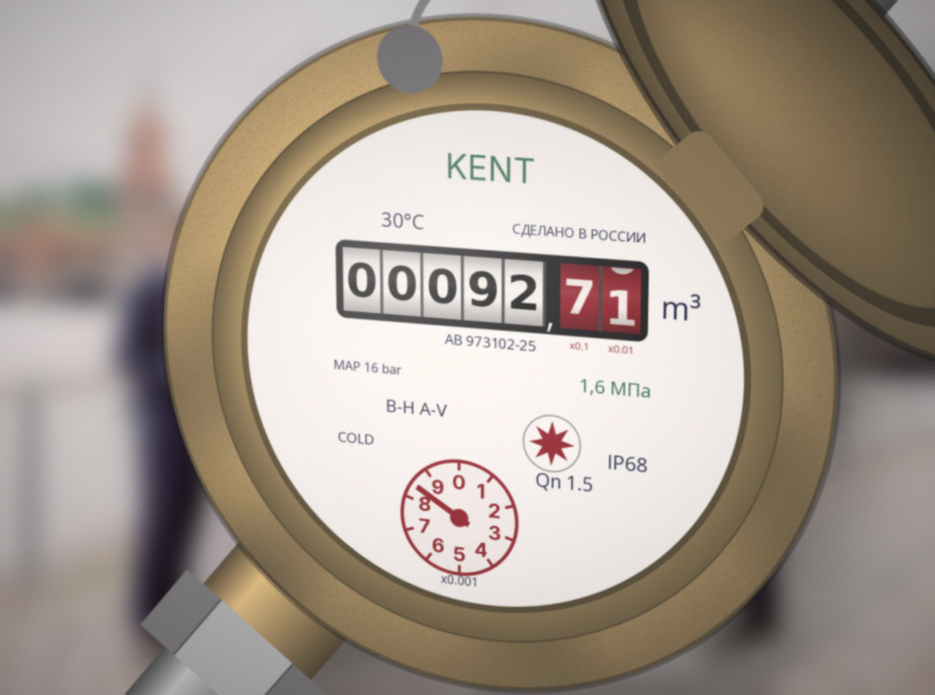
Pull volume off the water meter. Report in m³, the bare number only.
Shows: 92.708
